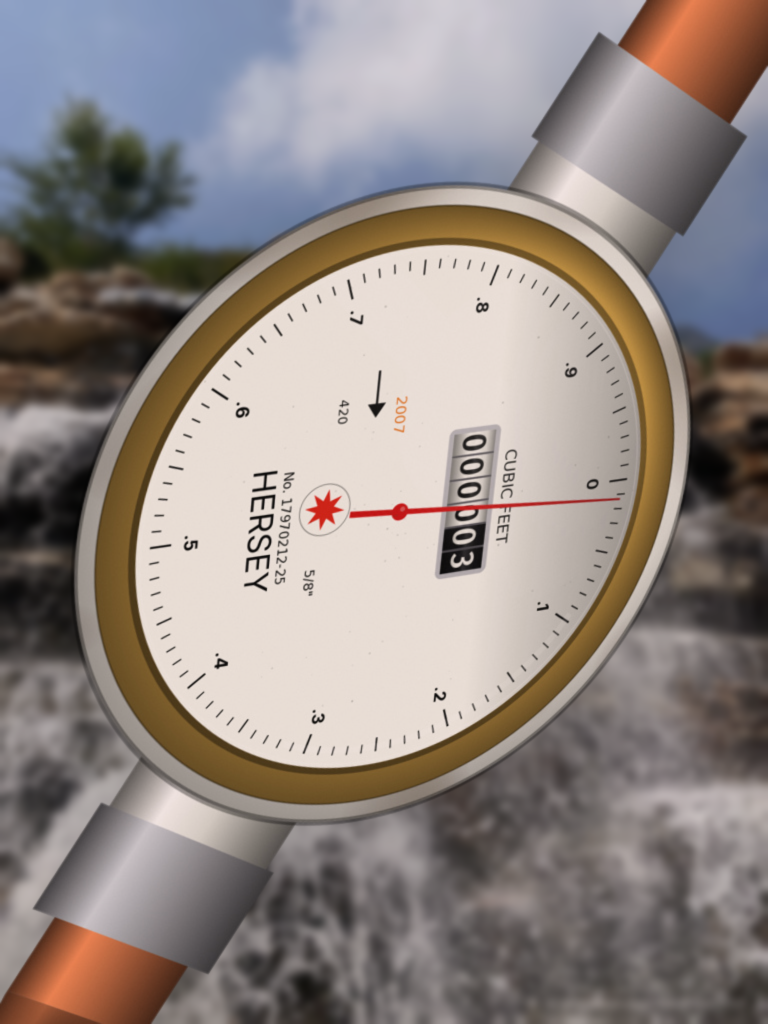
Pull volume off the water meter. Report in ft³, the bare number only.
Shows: 3.01
